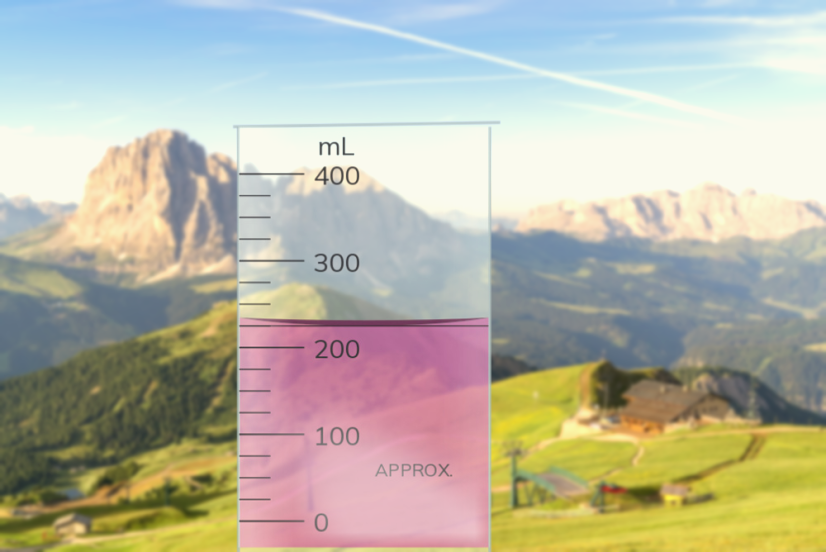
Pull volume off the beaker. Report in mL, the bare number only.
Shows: 225
